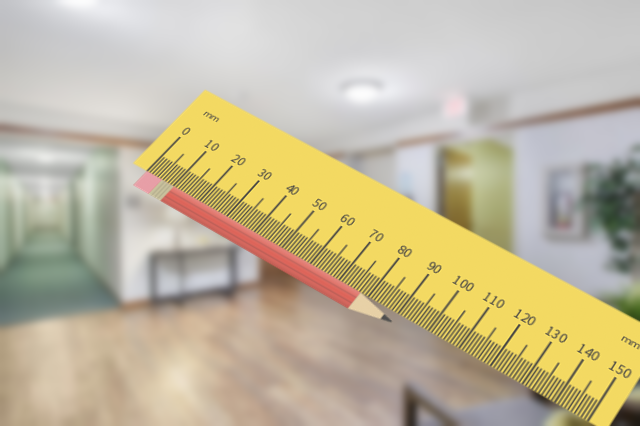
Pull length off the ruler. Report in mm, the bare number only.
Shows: 90
